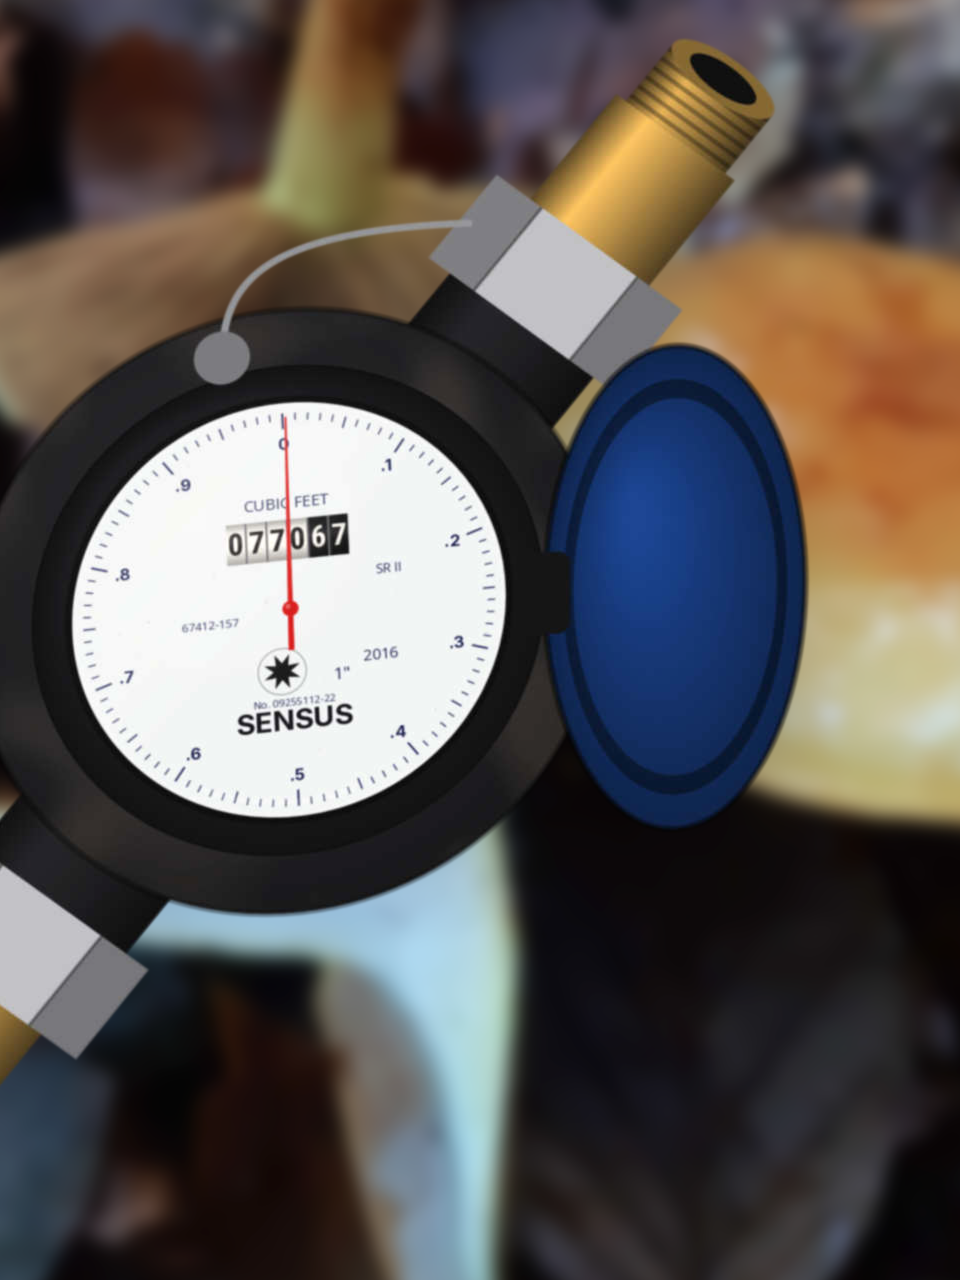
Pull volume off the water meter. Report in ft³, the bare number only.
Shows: 77067.00
